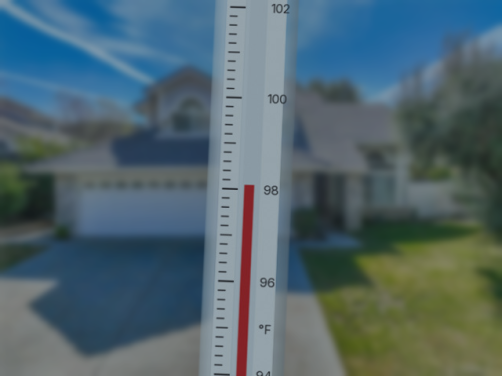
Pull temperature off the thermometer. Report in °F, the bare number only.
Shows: 98.1
